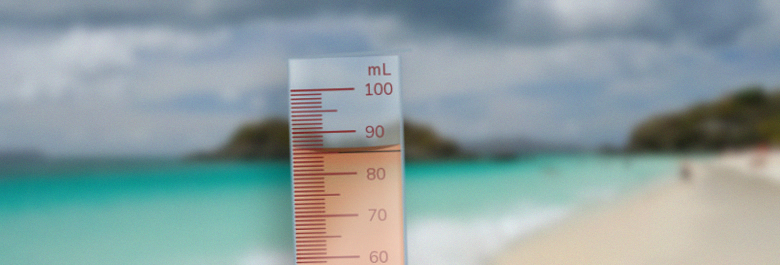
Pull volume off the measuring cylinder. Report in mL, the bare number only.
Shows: 85
